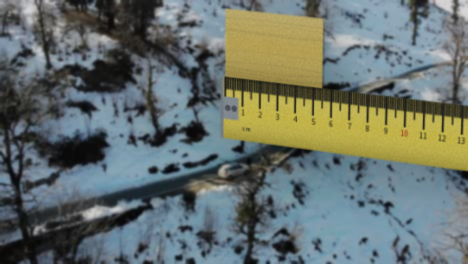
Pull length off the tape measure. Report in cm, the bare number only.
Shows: 5.5
